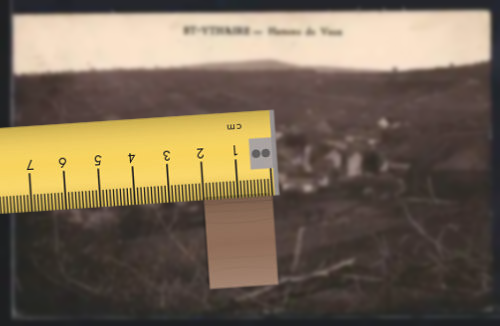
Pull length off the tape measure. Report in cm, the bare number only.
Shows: 2
